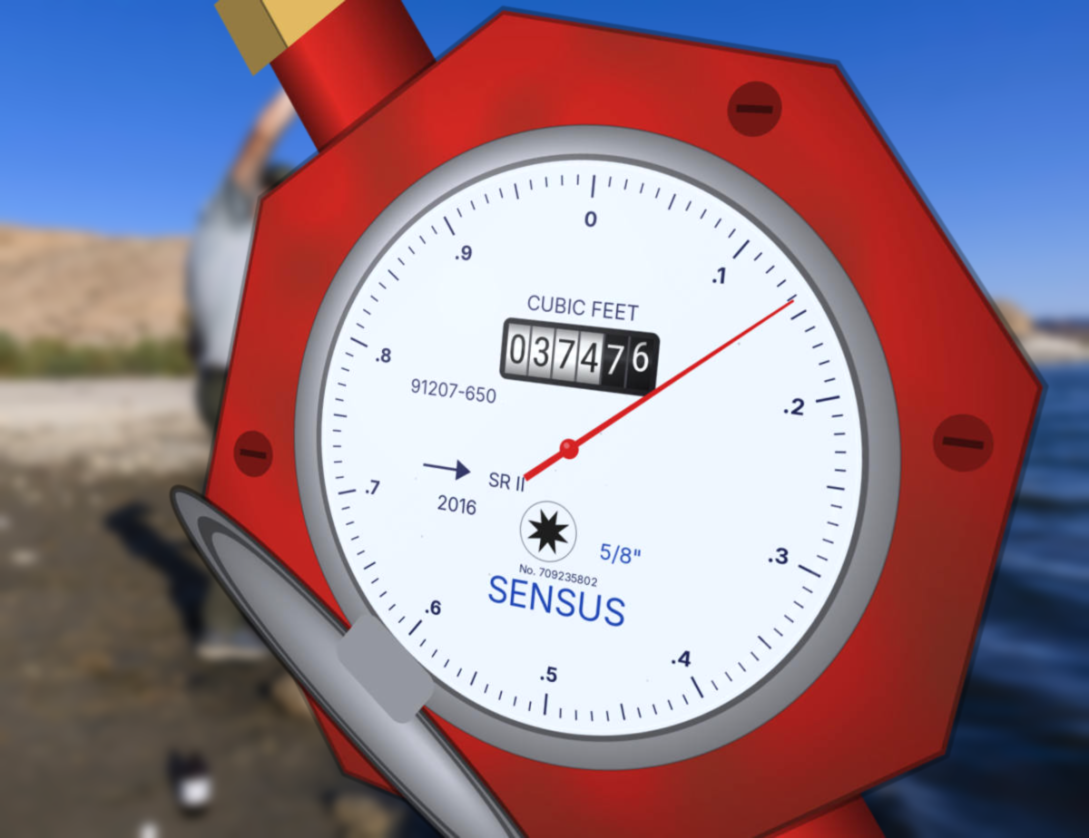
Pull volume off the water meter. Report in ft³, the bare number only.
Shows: 37476.14
